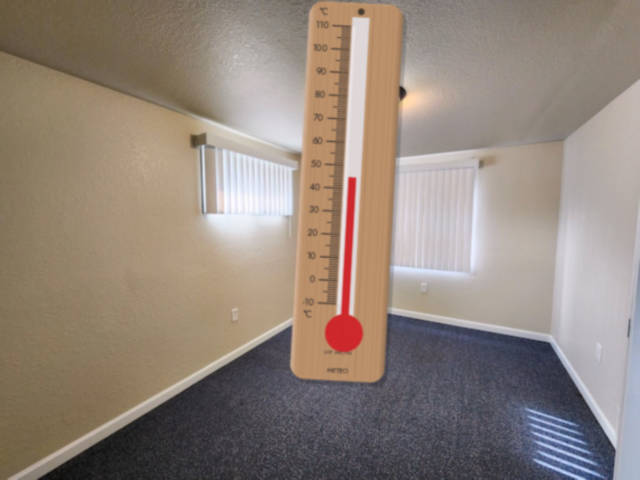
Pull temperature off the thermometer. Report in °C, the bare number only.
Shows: 45
